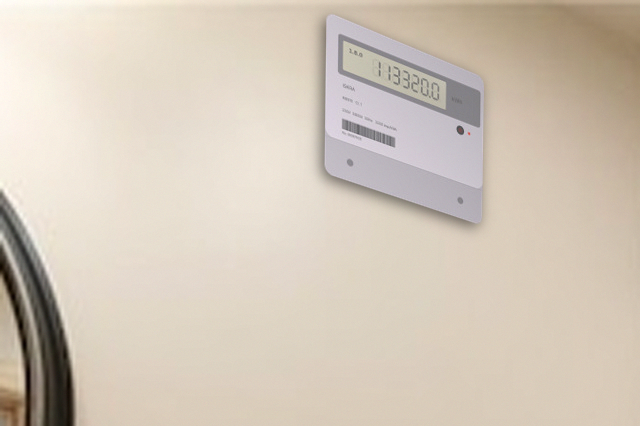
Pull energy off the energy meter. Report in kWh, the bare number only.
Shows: 113320.0
